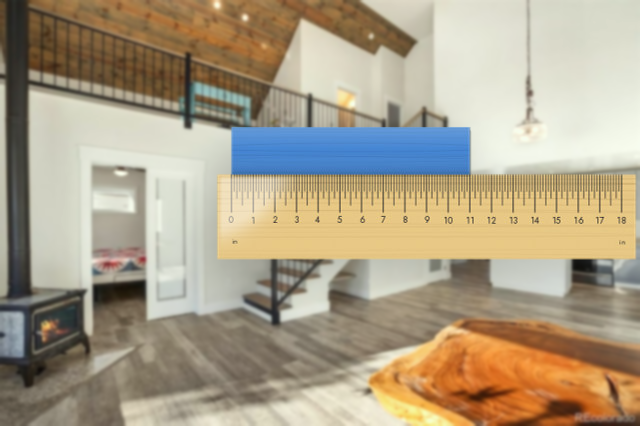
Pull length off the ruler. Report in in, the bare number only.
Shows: 11
